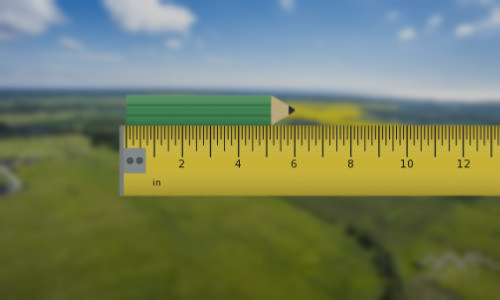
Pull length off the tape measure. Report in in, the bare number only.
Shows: 6
